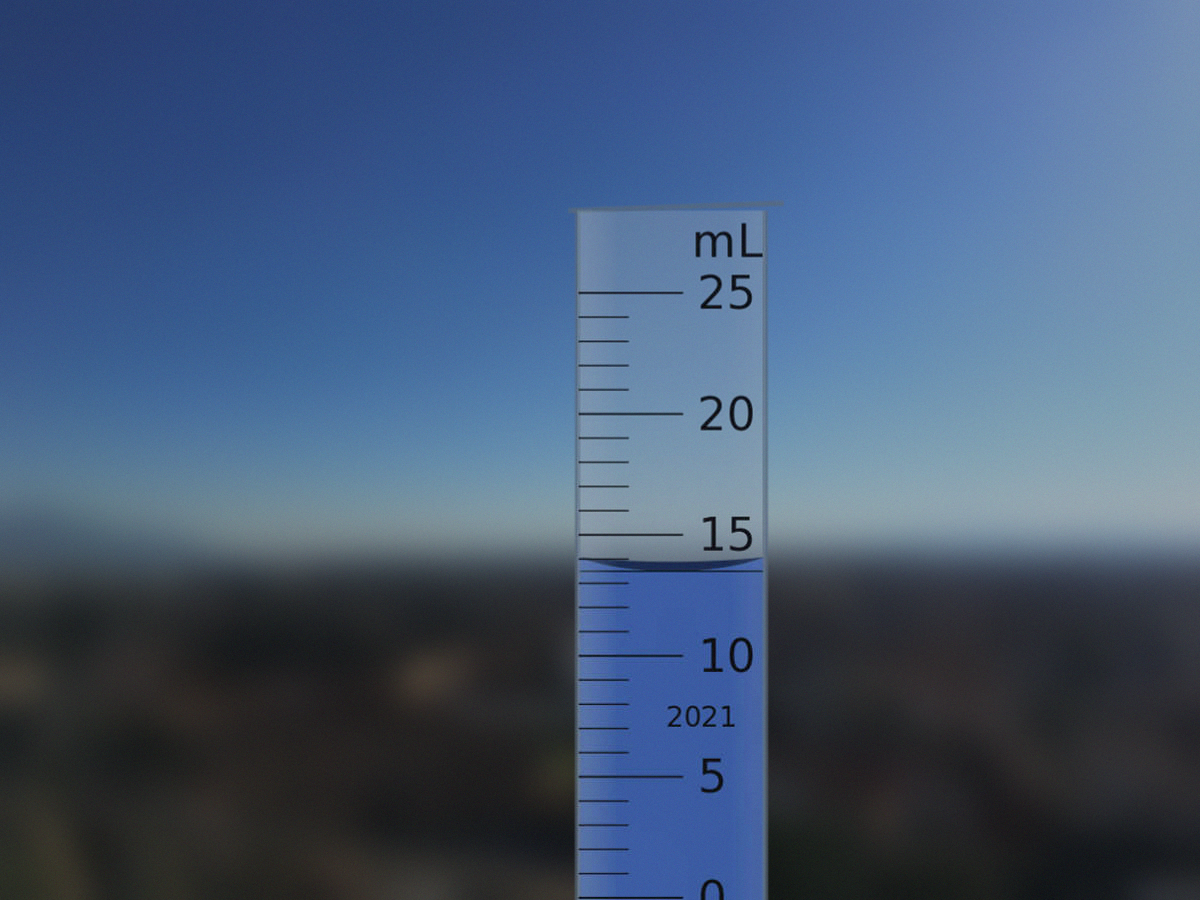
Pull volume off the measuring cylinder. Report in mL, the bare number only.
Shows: 13.5
